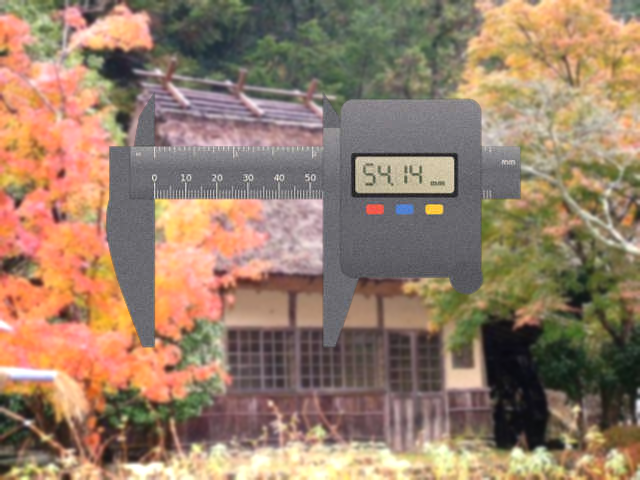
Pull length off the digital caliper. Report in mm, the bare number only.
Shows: 54.14
